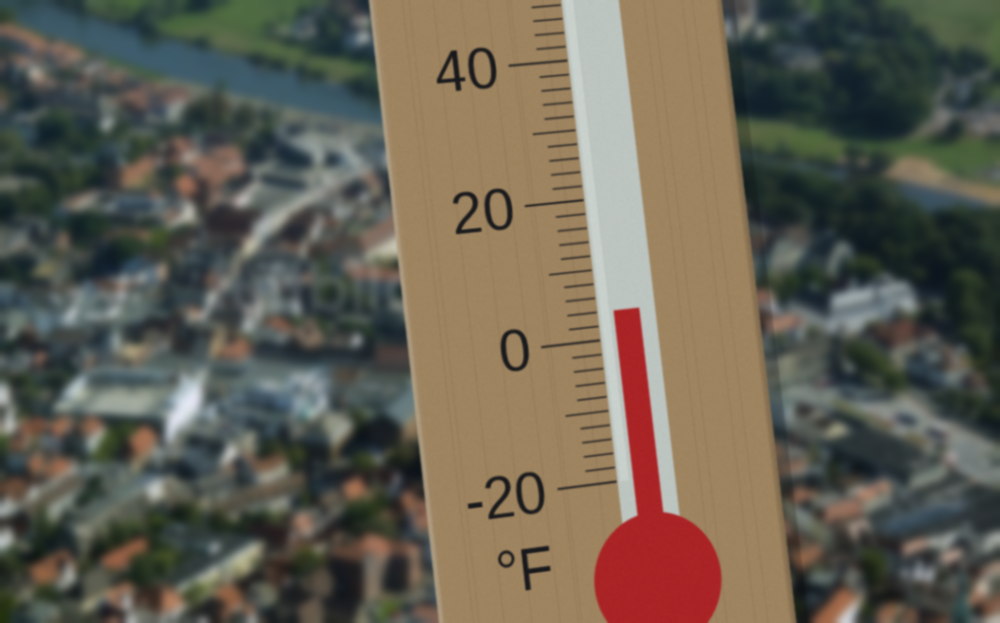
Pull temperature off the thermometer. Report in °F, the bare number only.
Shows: 4
